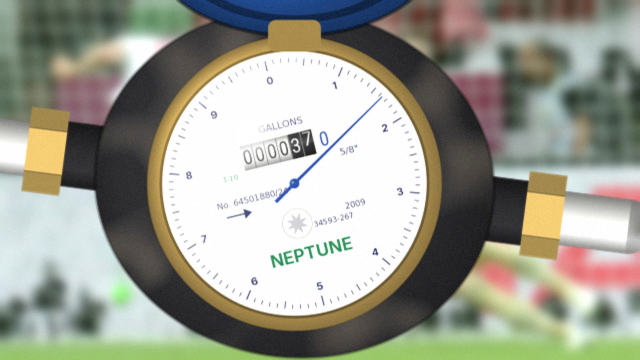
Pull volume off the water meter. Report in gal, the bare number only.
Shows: 371.6
